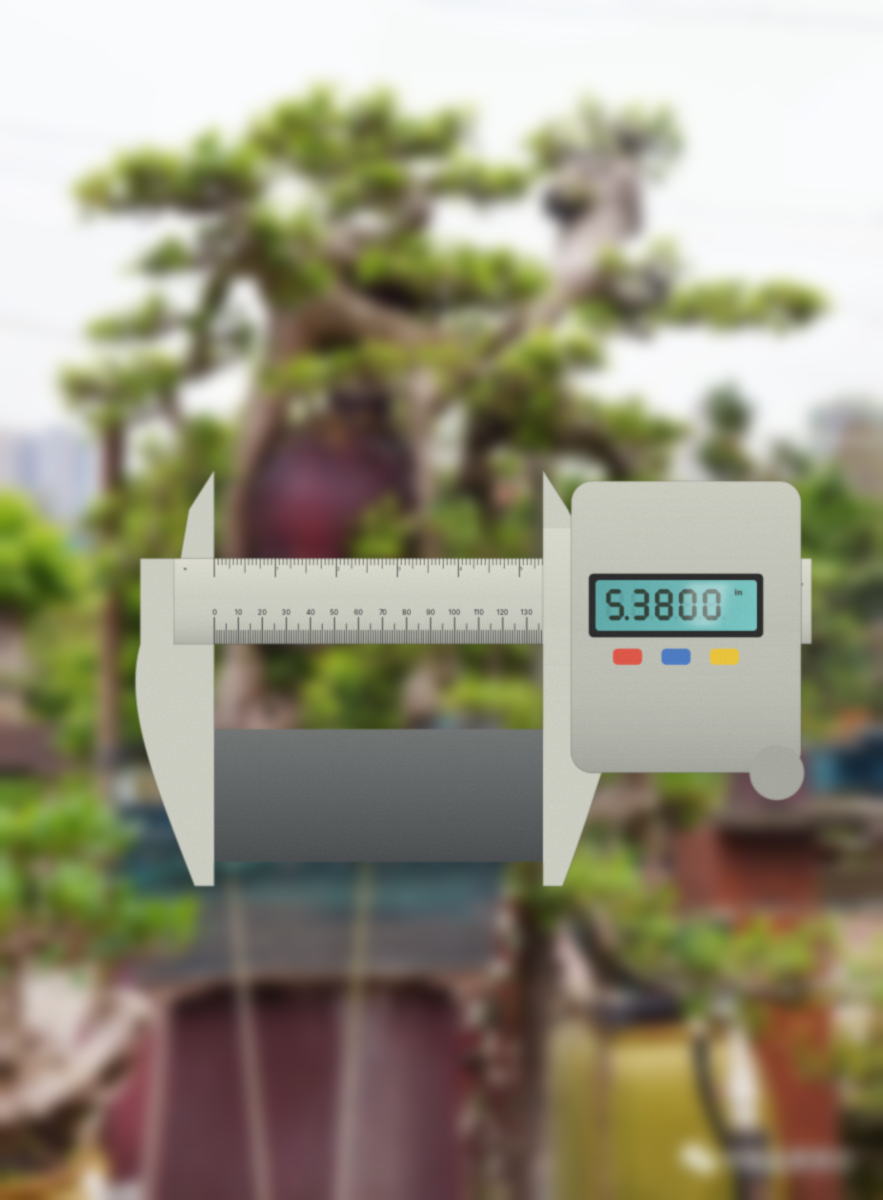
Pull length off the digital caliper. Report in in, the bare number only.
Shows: 5.3800
